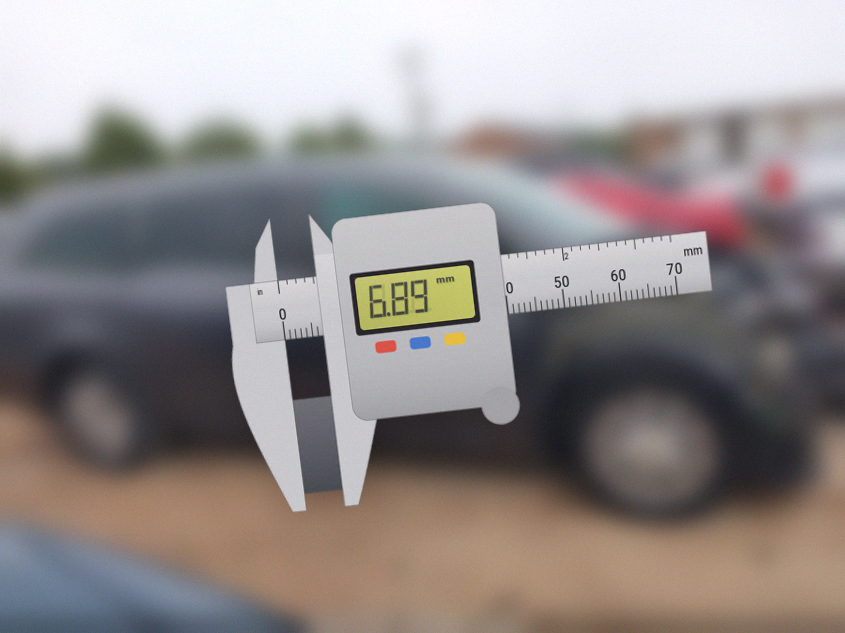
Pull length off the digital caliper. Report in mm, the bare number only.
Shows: 6.89
